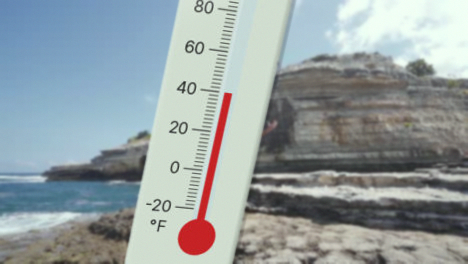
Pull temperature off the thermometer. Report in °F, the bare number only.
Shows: 40
